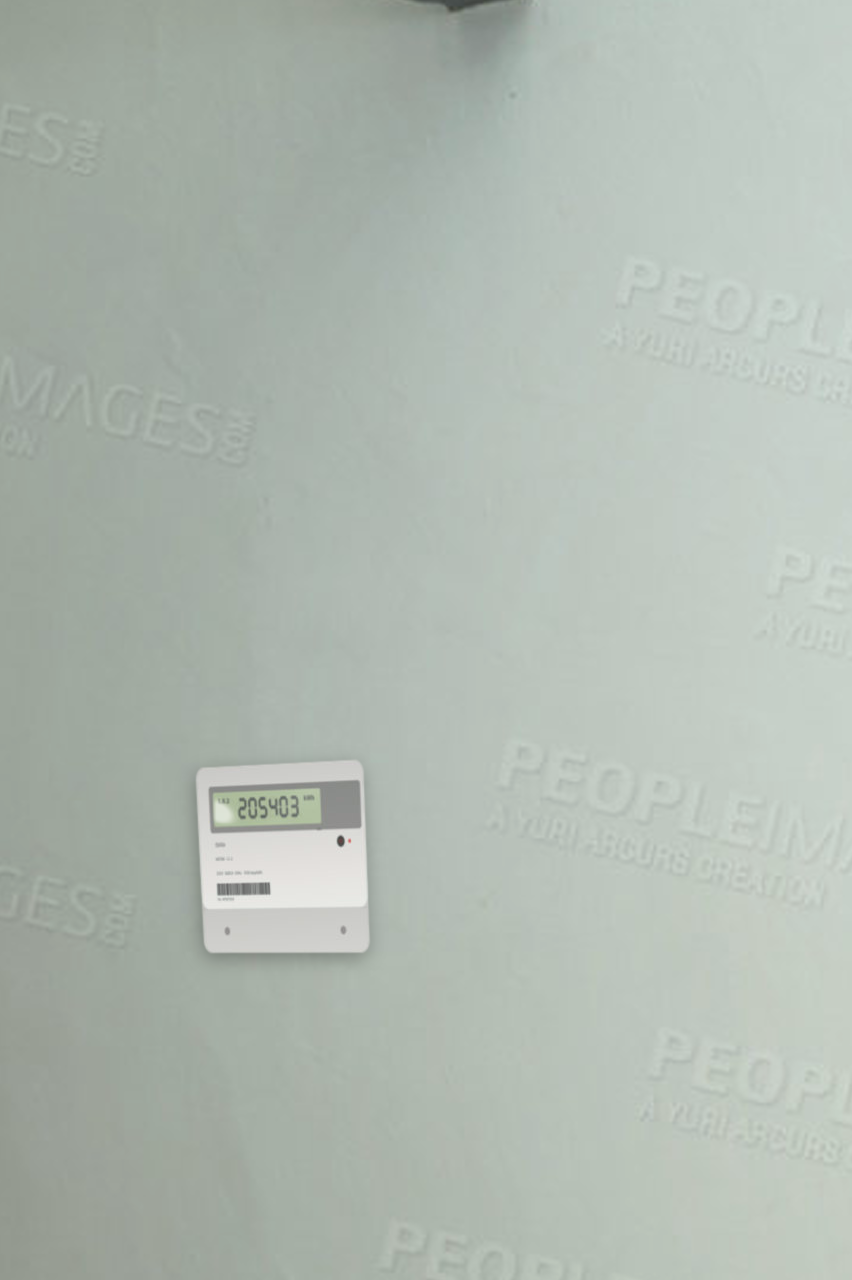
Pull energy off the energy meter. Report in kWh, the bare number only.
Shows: 205403
